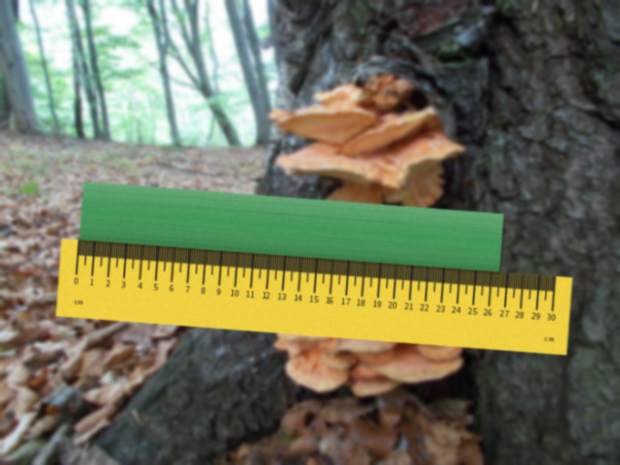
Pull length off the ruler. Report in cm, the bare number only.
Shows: 26.5
